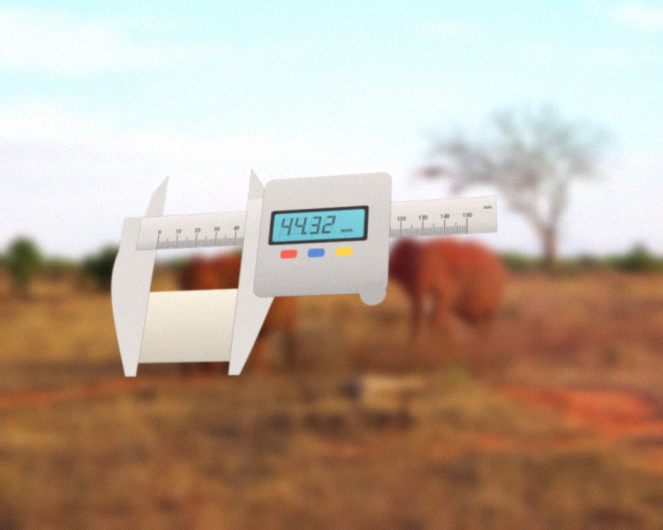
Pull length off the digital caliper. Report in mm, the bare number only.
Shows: 44.32
